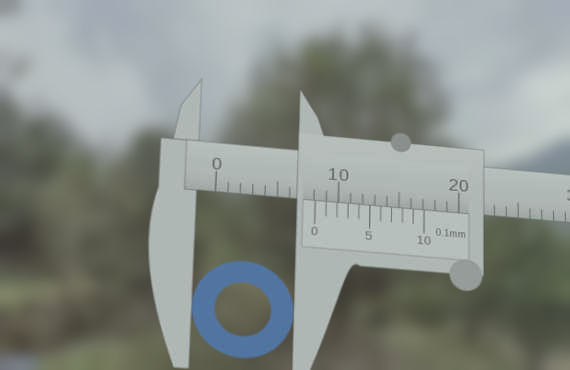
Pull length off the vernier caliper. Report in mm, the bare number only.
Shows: 8.1
